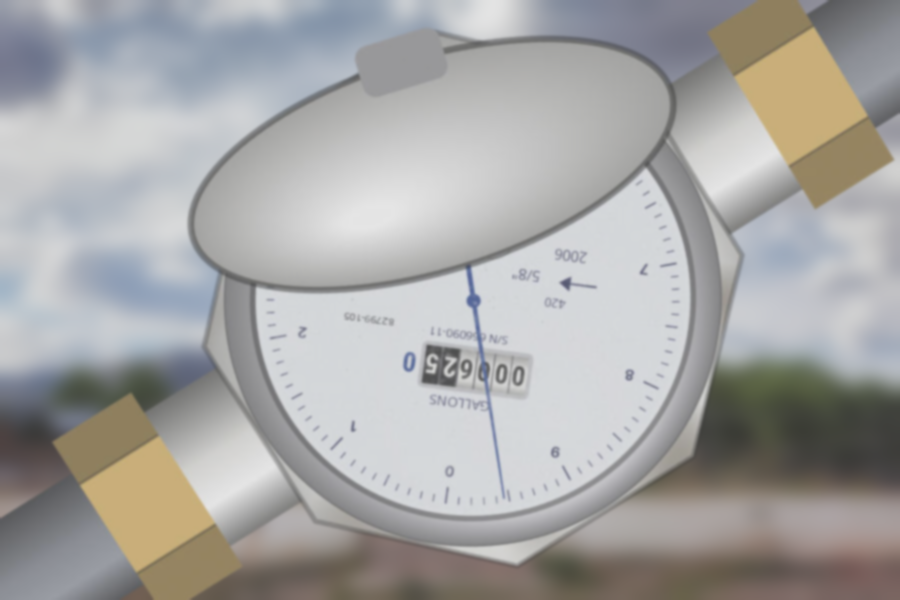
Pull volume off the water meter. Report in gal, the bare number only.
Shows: 6249.5
